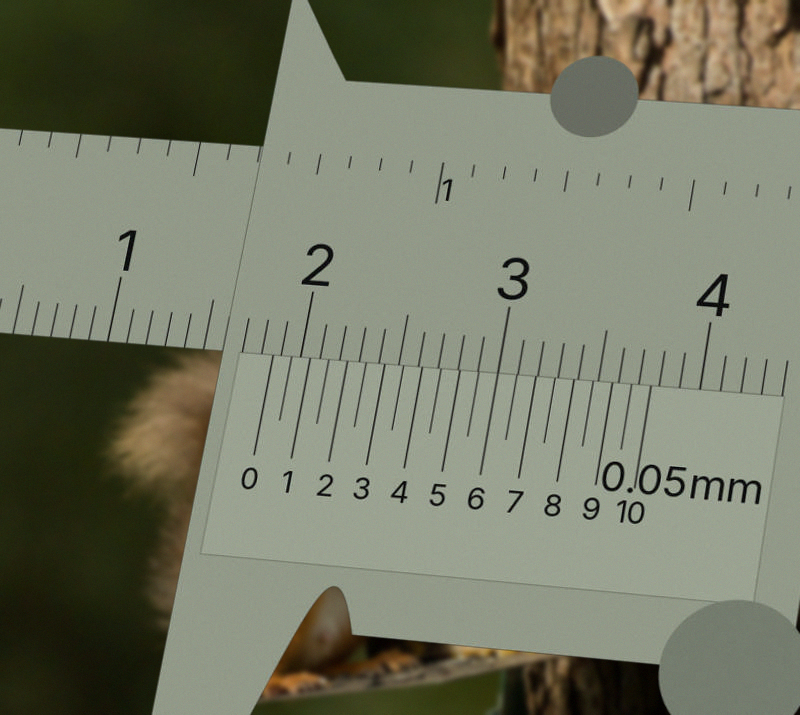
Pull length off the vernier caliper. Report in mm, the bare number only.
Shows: 18.6
